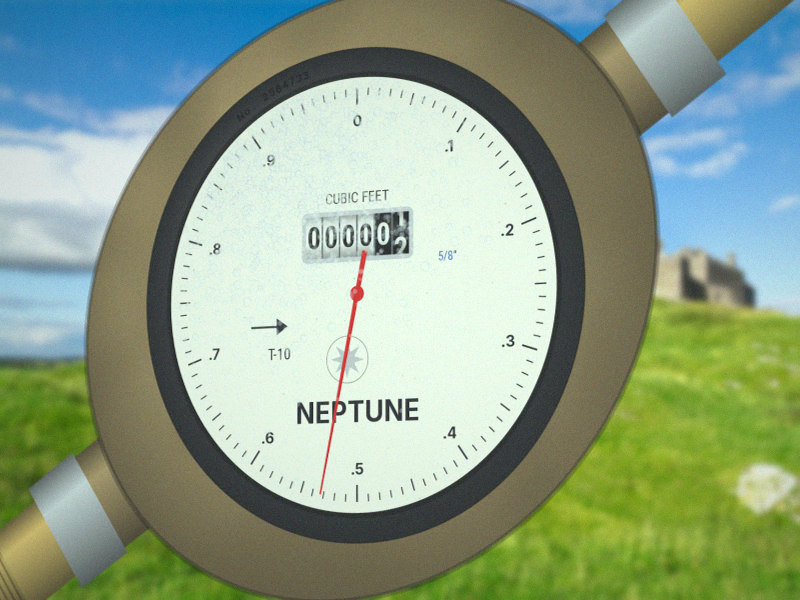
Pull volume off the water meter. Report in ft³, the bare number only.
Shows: 1.53
